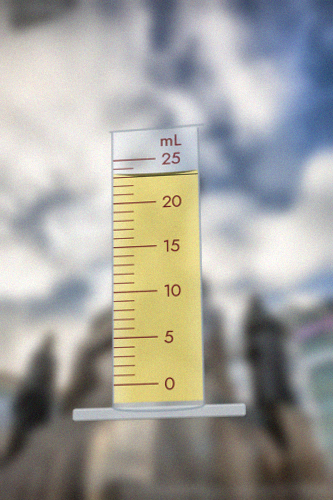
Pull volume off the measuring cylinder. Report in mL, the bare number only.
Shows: 23
